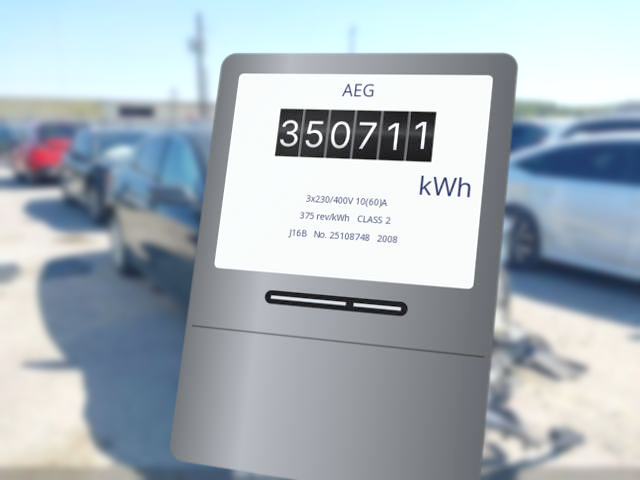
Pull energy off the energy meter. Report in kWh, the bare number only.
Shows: 350711
